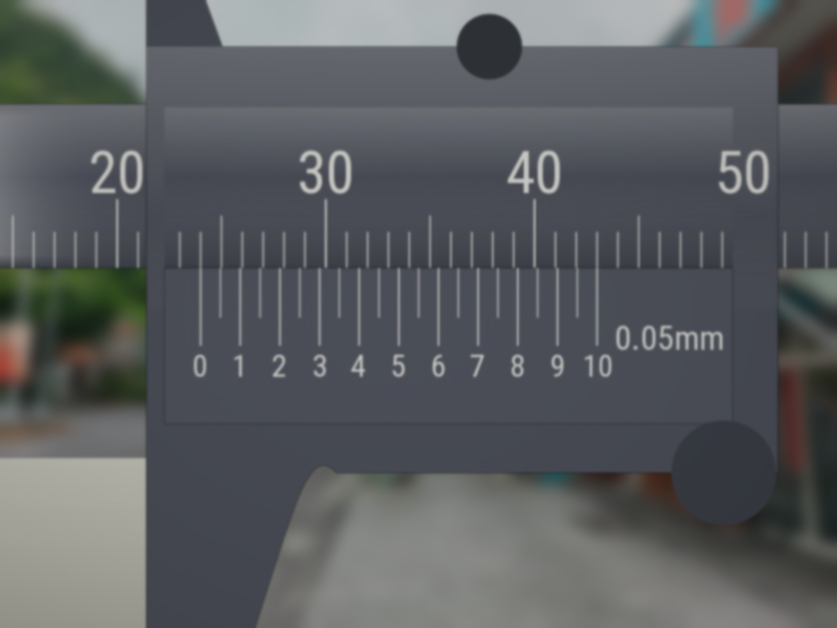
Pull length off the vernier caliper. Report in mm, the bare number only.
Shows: 24.0
